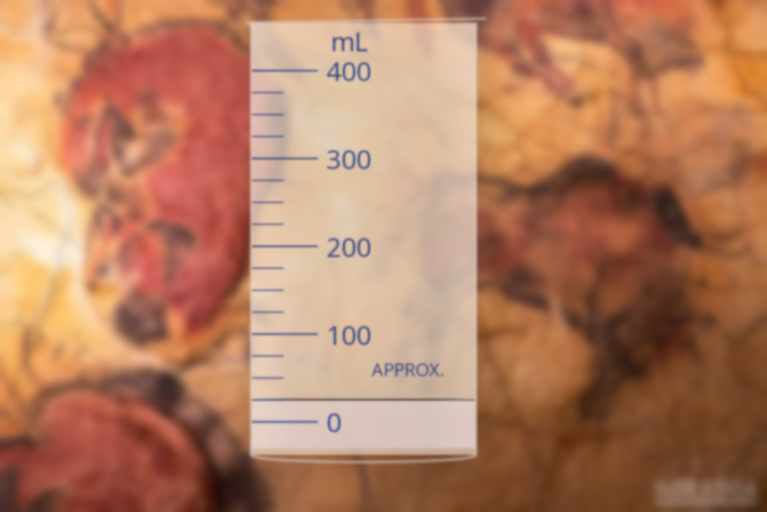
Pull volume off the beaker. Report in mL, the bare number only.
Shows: 25
